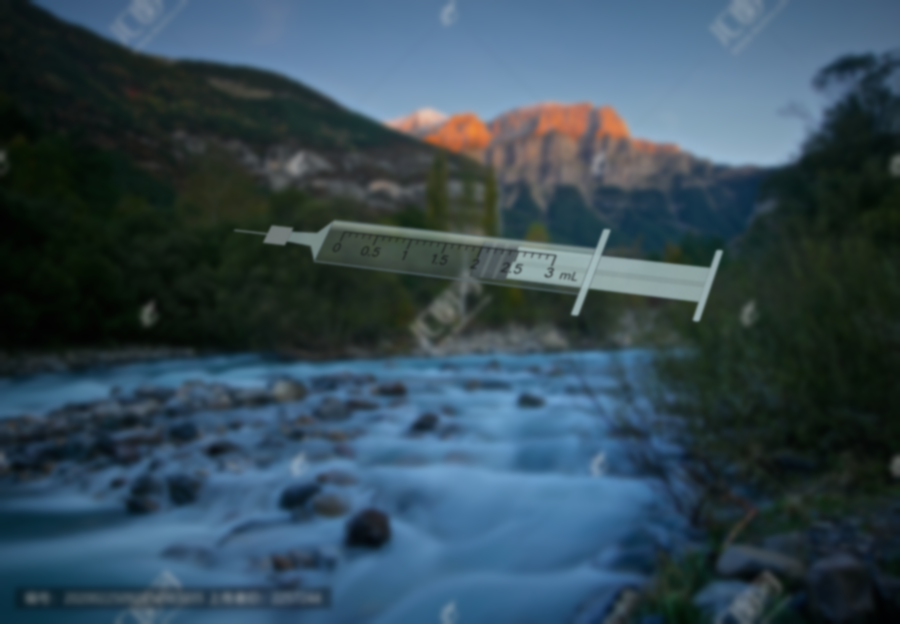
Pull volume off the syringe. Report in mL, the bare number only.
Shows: 2
